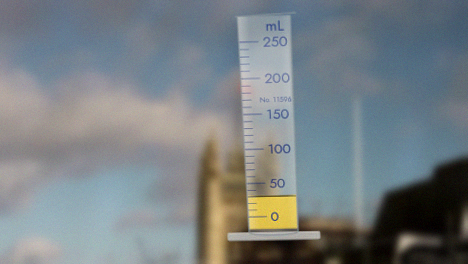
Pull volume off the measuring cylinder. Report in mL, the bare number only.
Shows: 30
